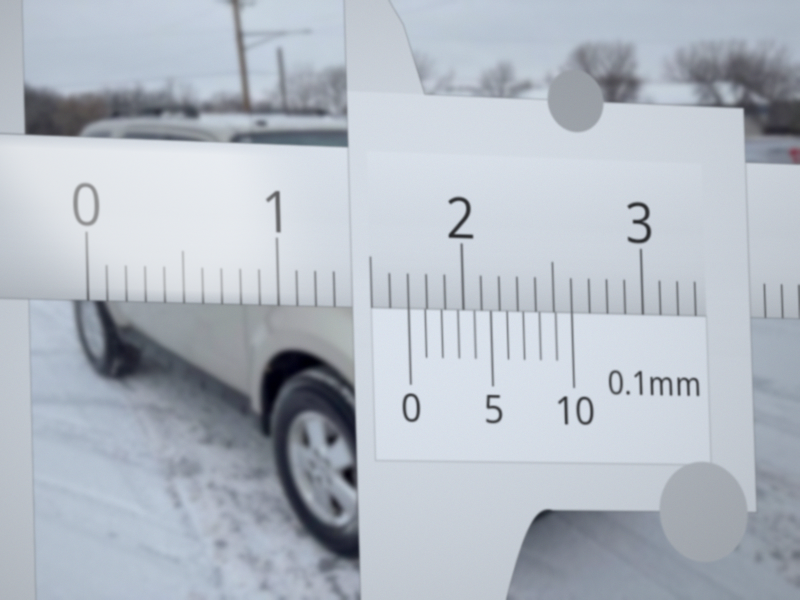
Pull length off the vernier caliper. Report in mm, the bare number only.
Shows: 17.0
